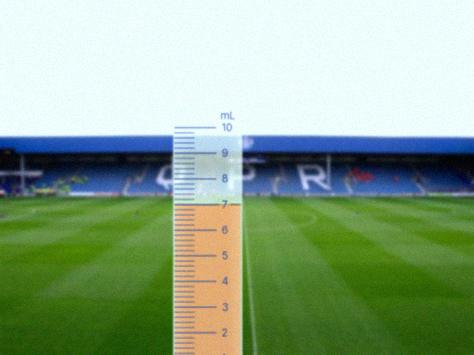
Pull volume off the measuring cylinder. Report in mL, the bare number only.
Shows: 7
